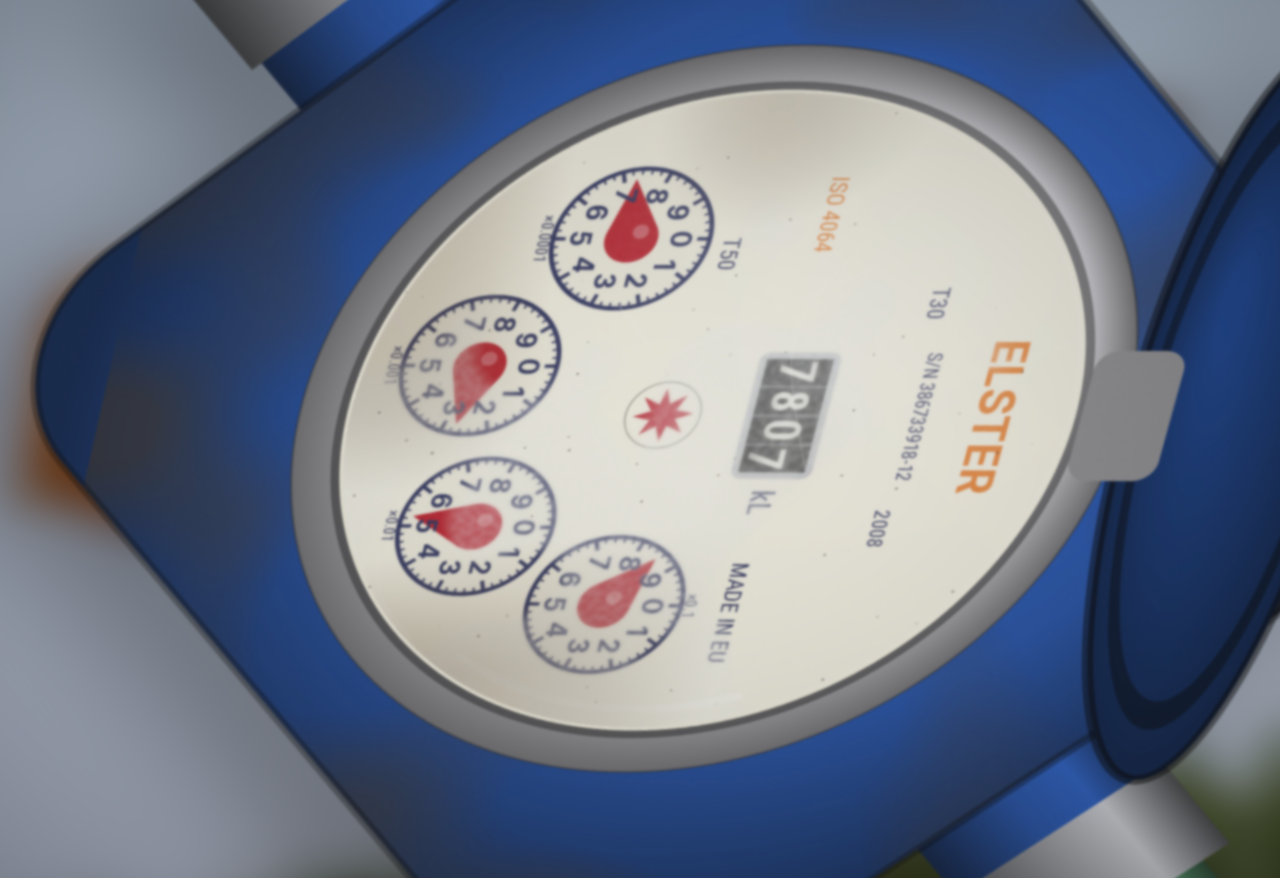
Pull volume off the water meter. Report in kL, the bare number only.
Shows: 7806.8527
